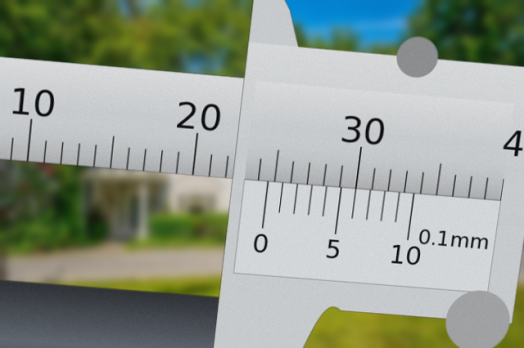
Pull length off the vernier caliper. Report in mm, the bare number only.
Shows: 24.6
